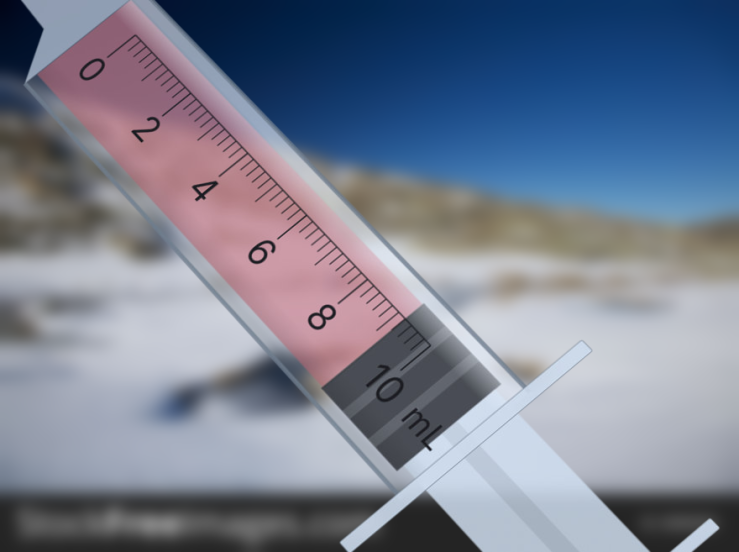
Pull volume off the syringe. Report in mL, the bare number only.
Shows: 9.2
